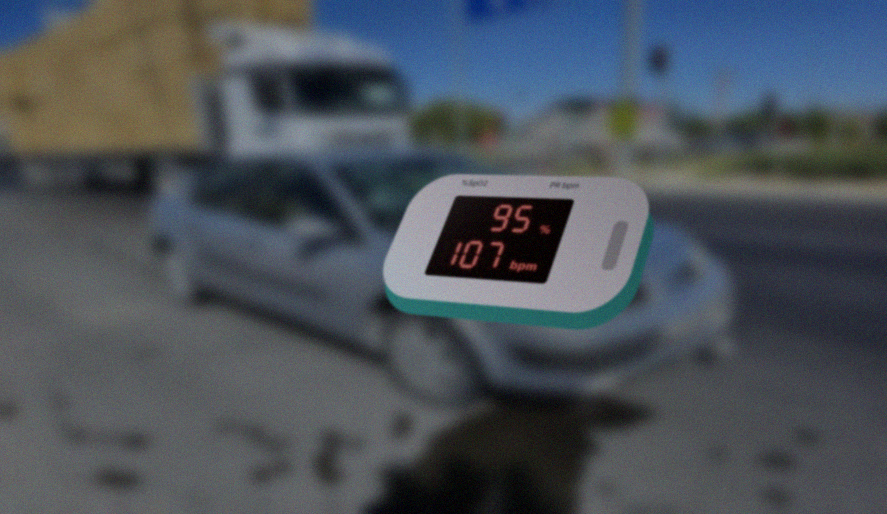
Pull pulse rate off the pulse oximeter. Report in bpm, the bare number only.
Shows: 107
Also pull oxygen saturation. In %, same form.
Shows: 95
